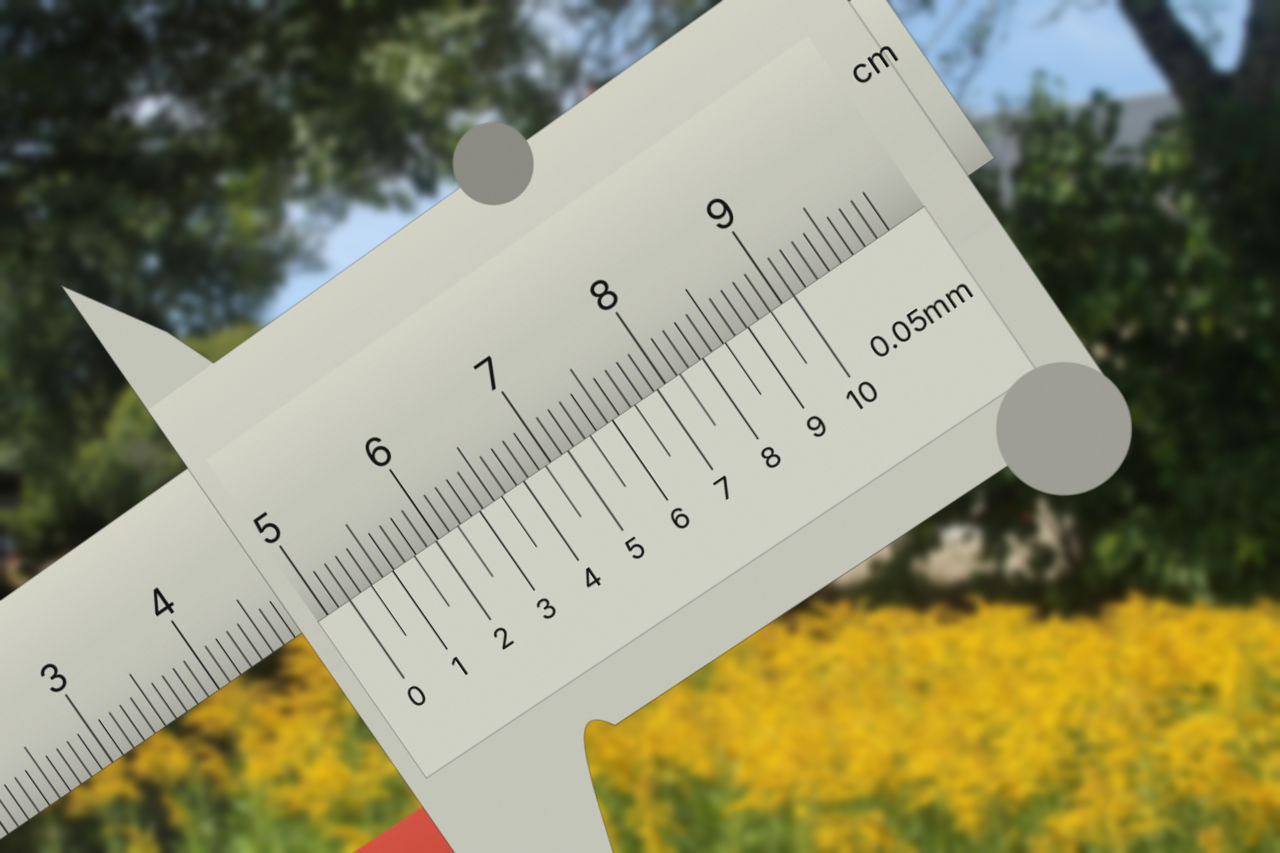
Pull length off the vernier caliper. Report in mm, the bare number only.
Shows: 52.0
